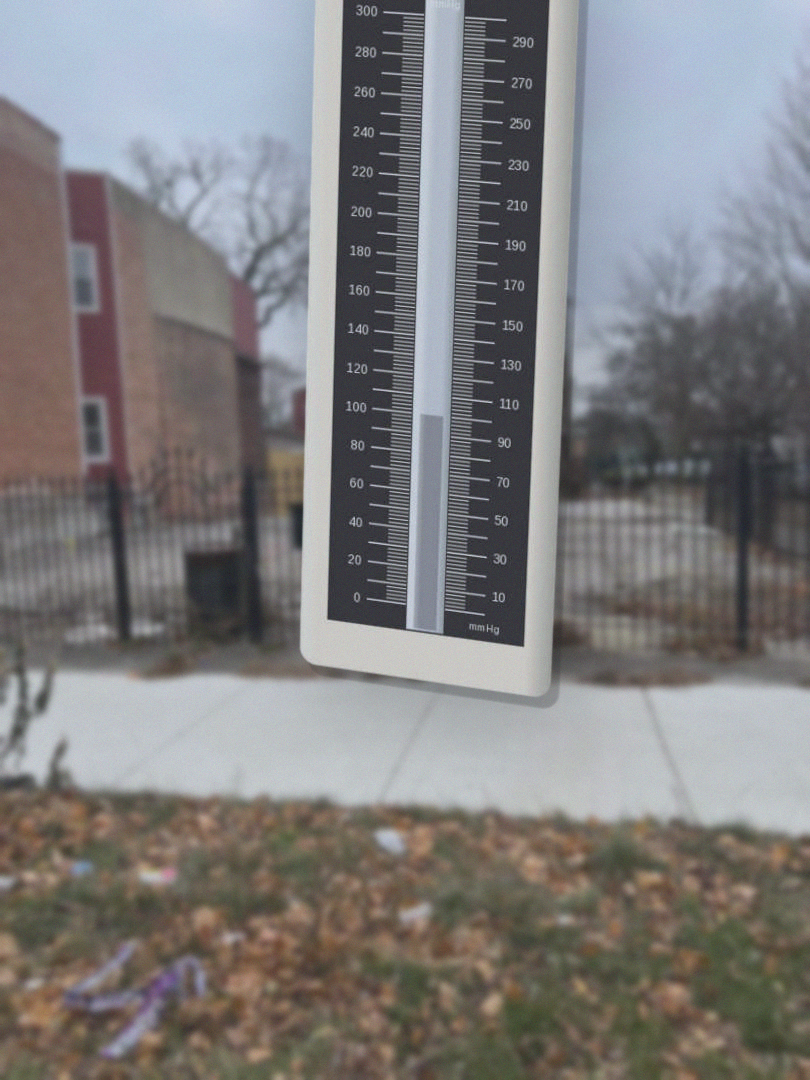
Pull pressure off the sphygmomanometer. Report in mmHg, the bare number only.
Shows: 100
